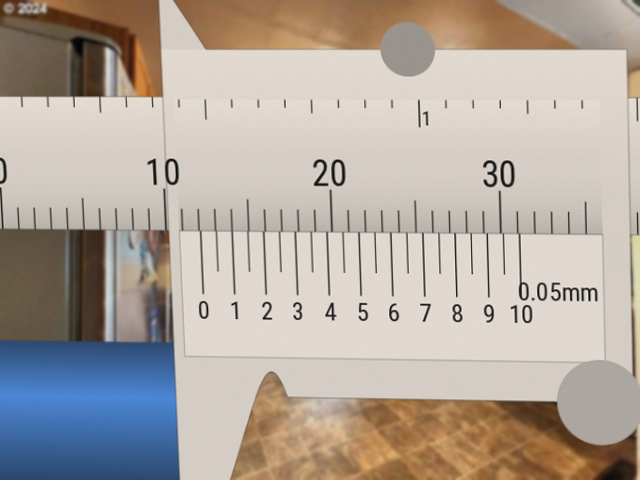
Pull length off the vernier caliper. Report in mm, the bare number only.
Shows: 12.1
